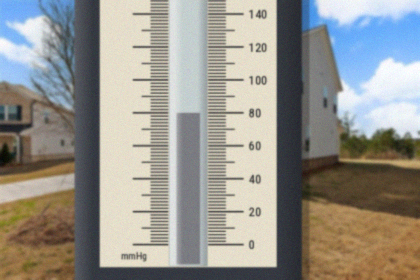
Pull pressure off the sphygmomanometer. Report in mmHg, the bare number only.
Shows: 80
